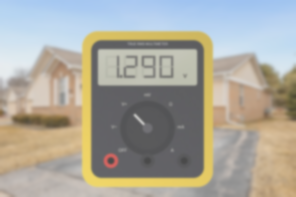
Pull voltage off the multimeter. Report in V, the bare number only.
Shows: 1.290
